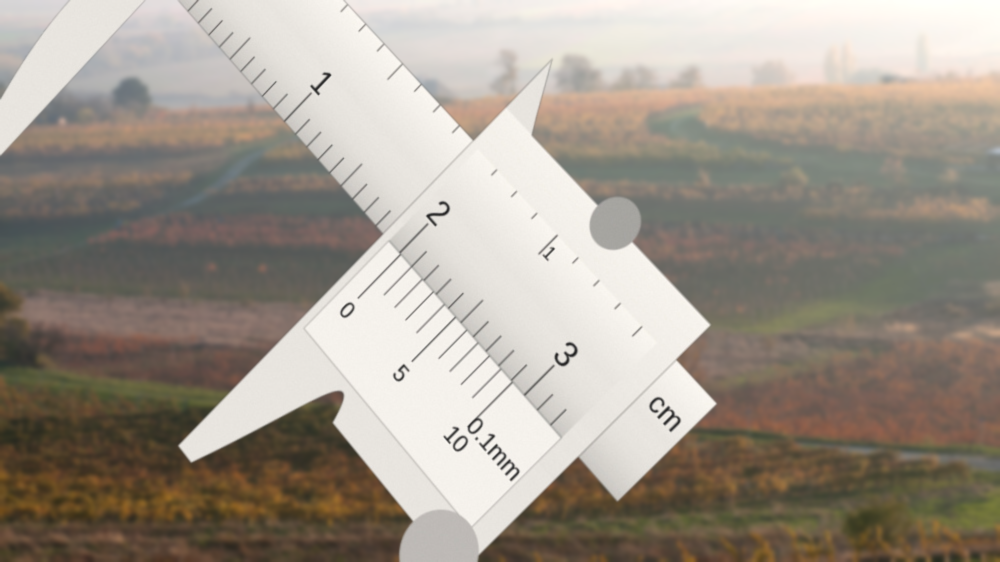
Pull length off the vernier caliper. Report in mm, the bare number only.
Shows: 20.1
